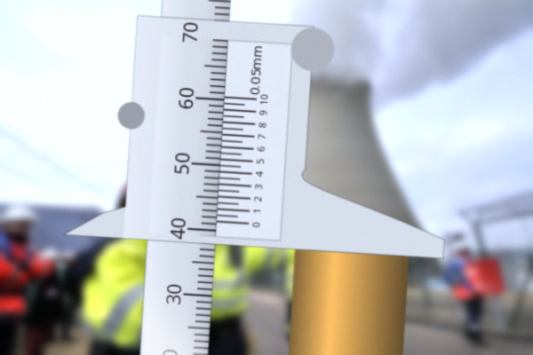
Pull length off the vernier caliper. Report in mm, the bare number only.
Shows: 41.4
